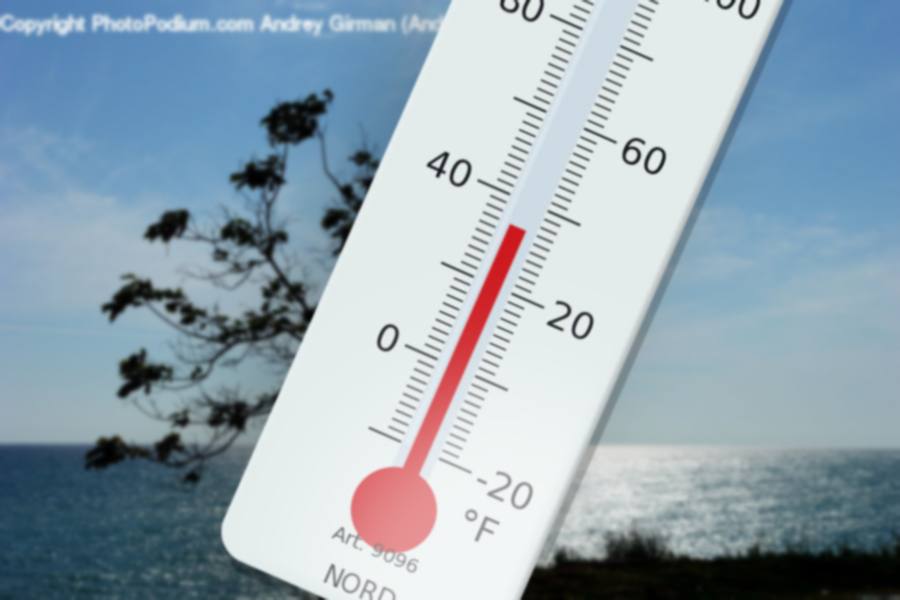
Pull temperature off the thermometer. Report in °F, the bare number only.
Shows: 34
